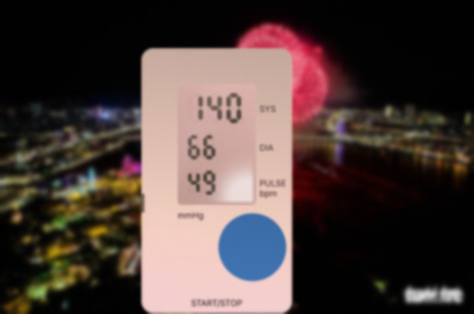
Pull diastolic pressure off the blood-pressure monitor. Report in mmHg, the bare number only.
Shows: 66
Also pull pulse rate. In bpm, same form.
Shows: 49
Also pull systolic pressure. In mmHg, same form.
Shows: 140
